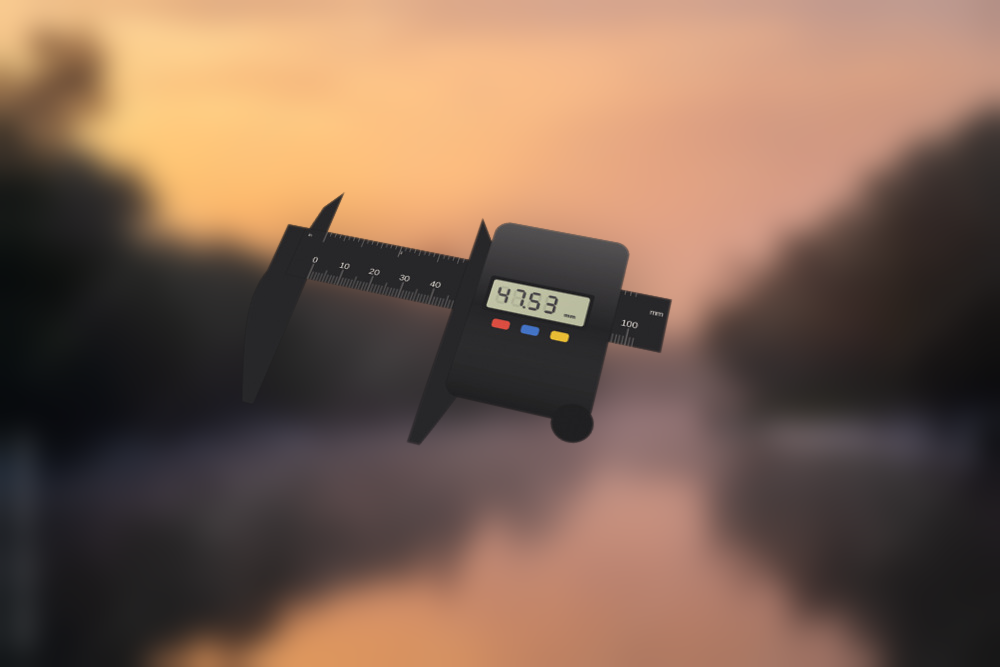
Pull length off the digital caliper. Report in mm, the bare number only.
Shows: 47.53
